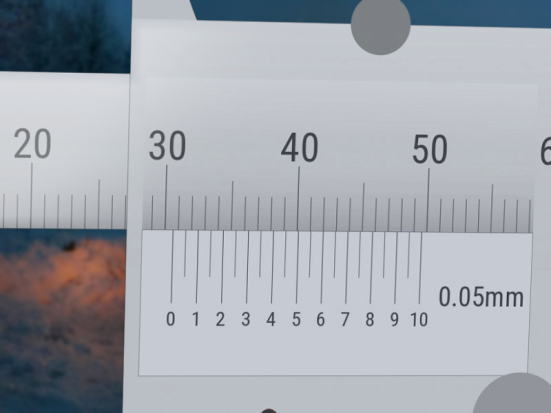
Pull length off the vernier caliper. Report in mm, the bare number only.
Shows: 30.6
